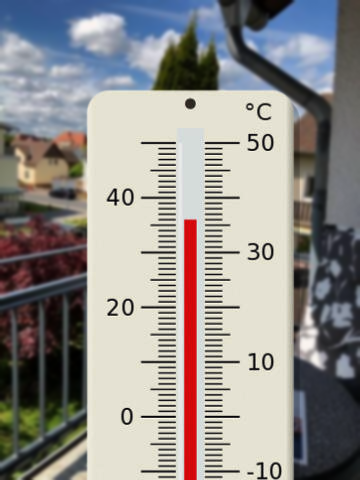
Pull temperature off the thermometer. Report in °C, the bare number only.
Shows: 36
